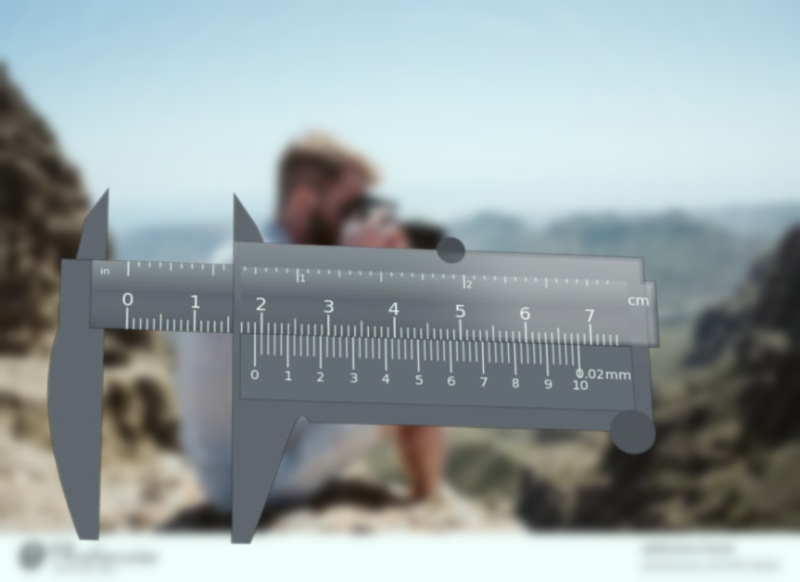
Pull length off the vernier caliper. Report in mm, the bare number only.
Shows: 19.0
